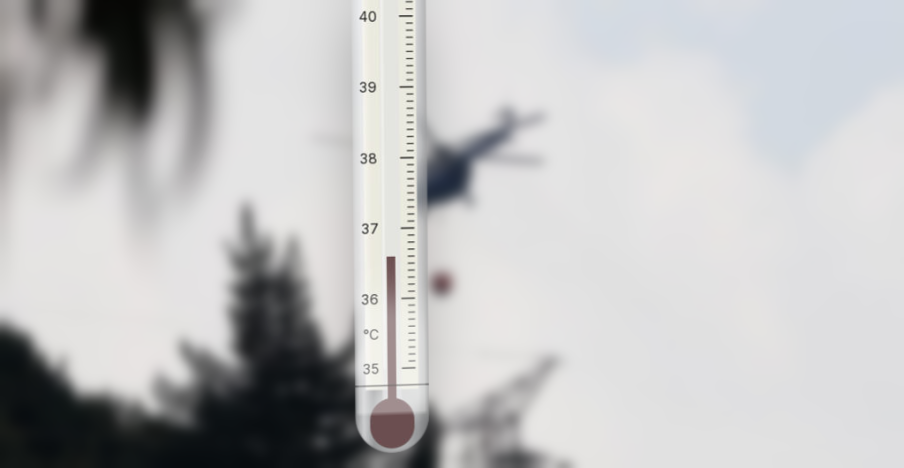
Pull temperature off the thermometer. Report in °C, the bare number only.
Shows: 36.6
